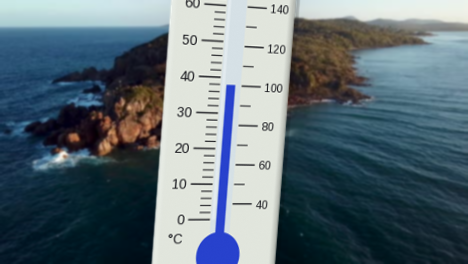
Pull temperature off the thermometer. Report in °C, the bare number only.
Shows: 38
